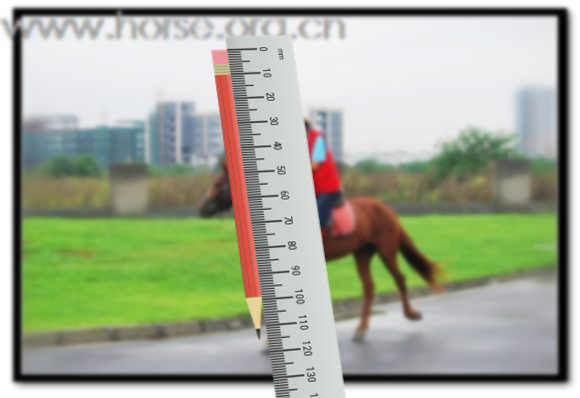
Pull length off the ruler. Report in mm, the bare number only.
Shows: 115
